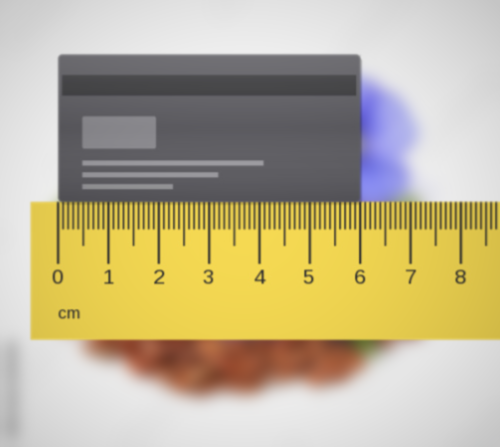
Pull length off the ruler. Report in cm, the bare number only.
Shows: 6
